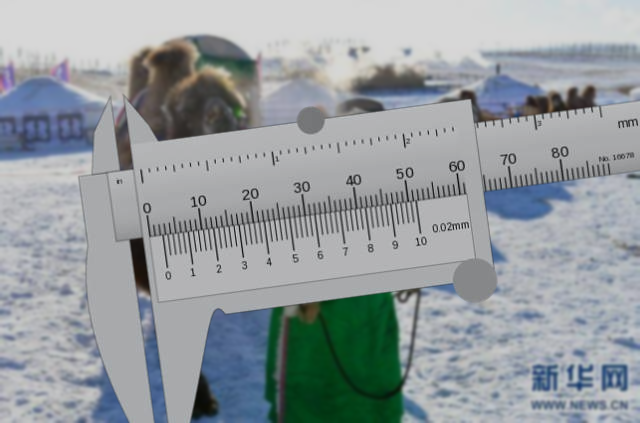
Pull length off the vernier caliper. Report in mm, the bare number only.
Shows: 2.5
